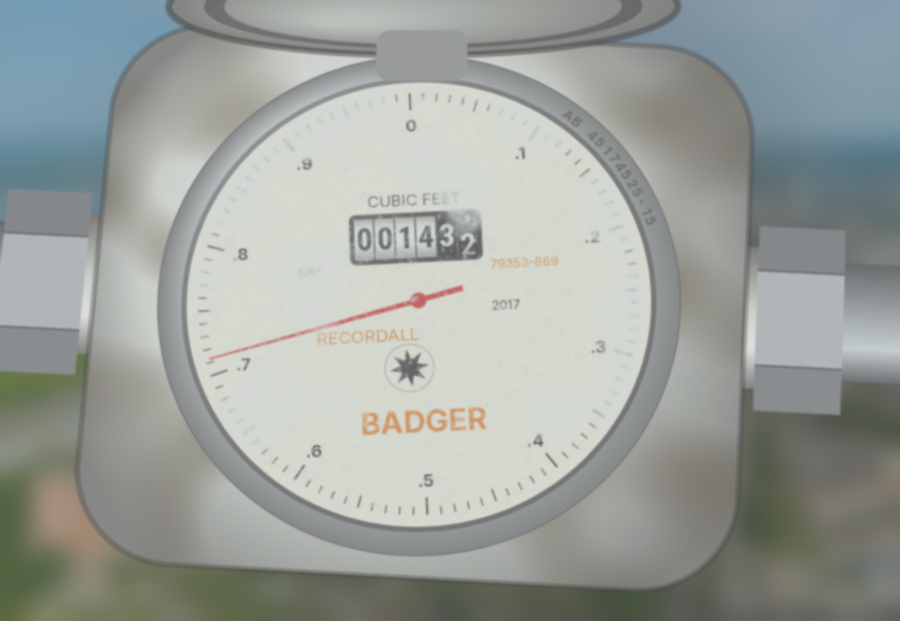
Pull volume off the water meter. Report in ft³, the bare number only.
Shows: 1431.71
